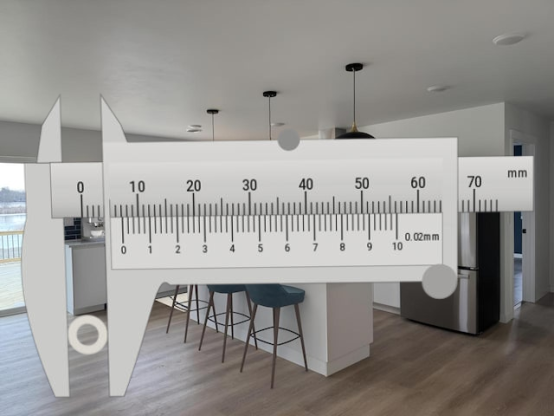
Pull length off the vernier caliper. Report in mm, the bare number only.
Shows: 7.2
